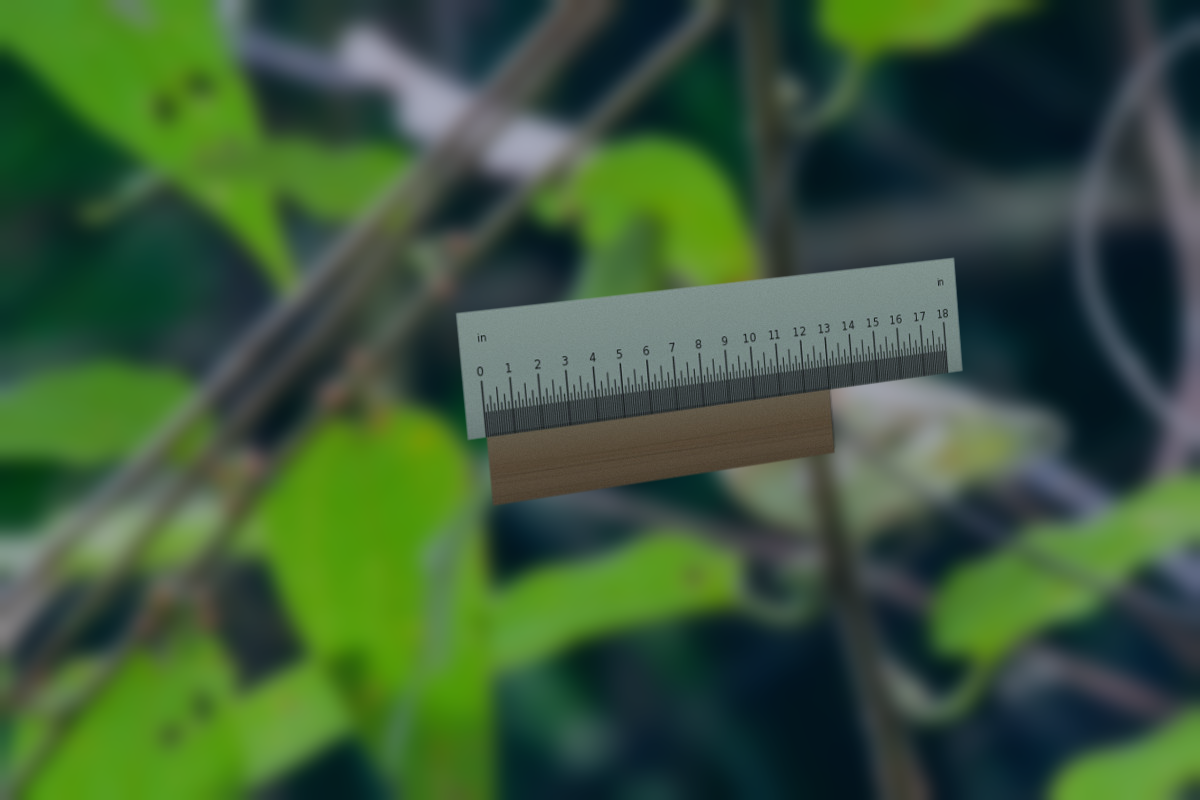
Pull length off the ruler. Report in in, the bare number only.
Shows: 13
